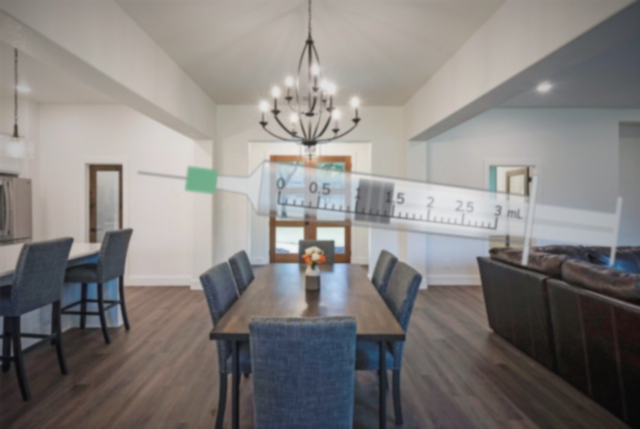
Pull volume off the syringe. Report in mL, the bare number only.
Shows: 1
